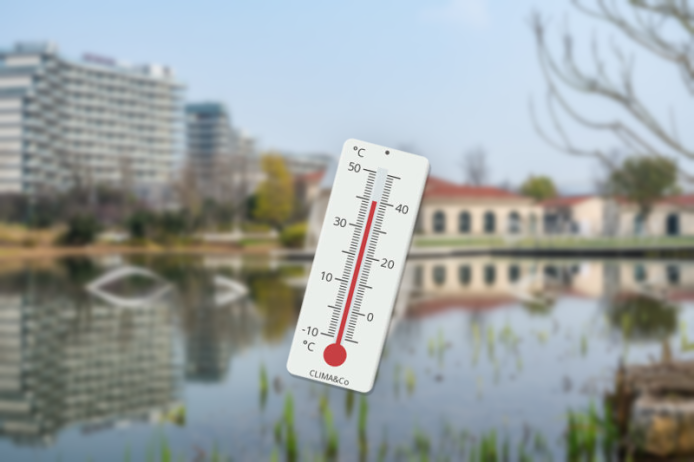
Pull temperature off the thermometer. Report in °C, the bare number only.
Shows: 40
